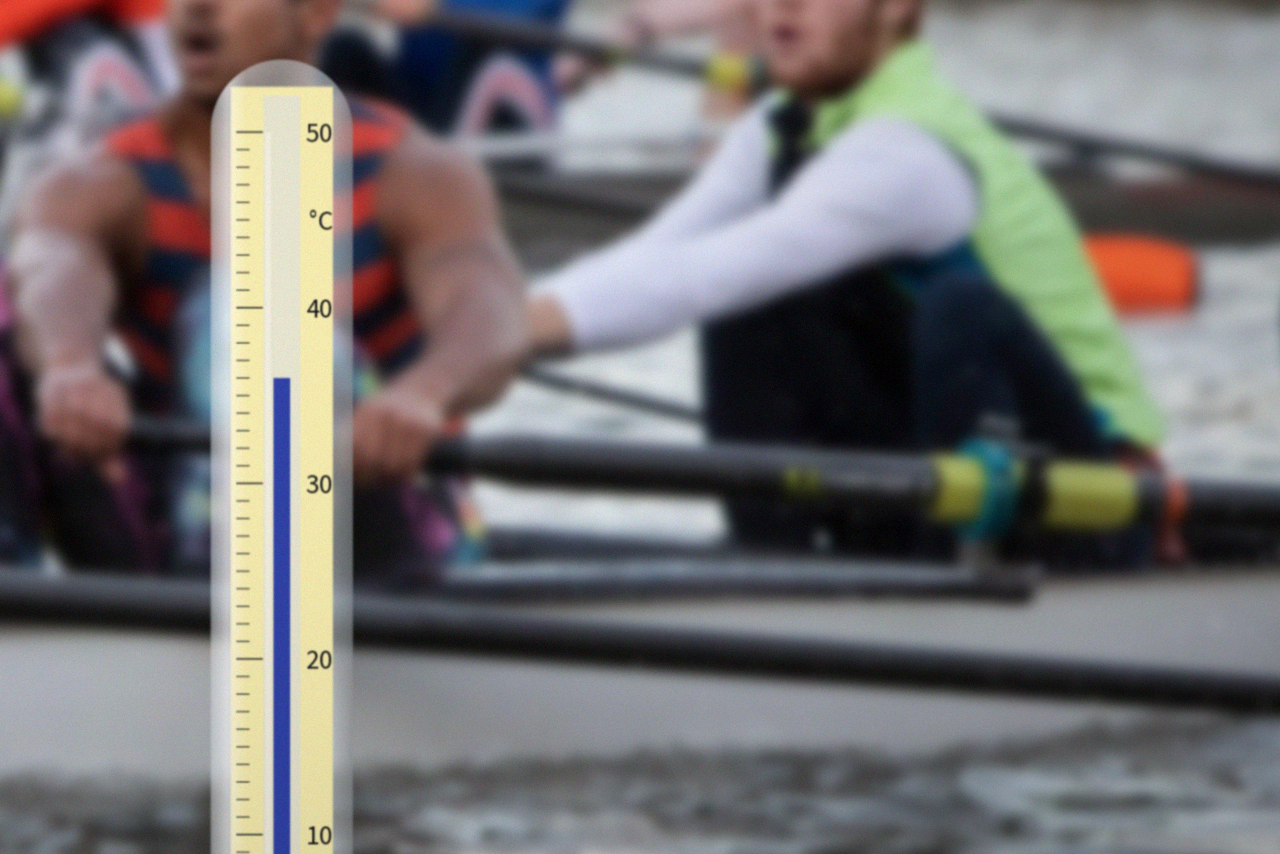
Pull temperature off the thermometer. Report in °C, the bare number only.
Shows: 36
